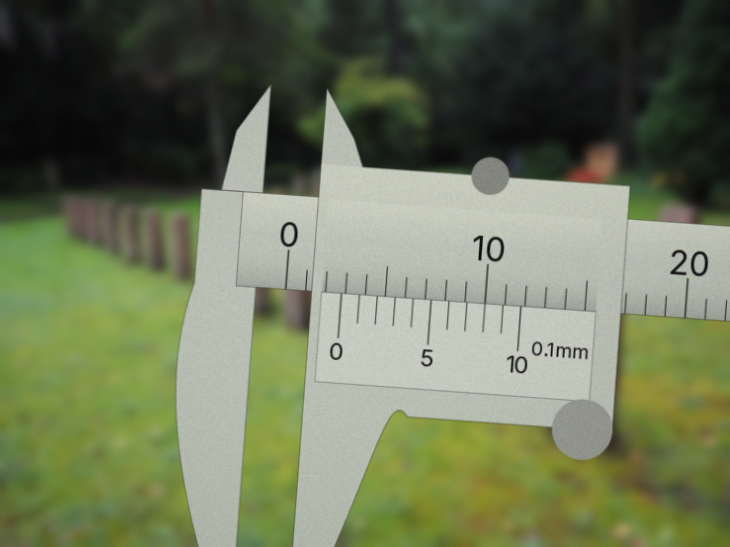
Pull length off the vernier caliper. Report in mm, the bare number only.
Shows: 2.8
